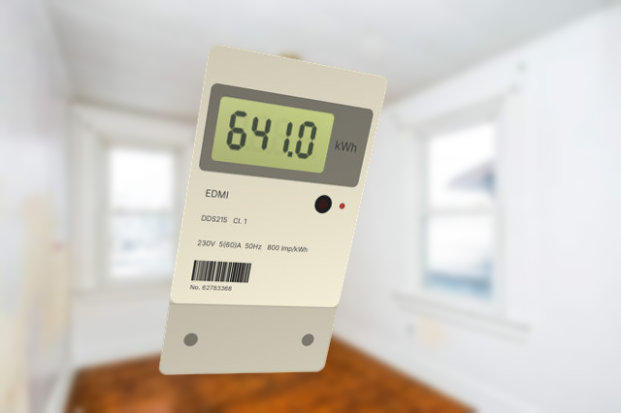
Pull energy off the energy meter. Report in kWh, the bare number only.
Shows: 641.0
